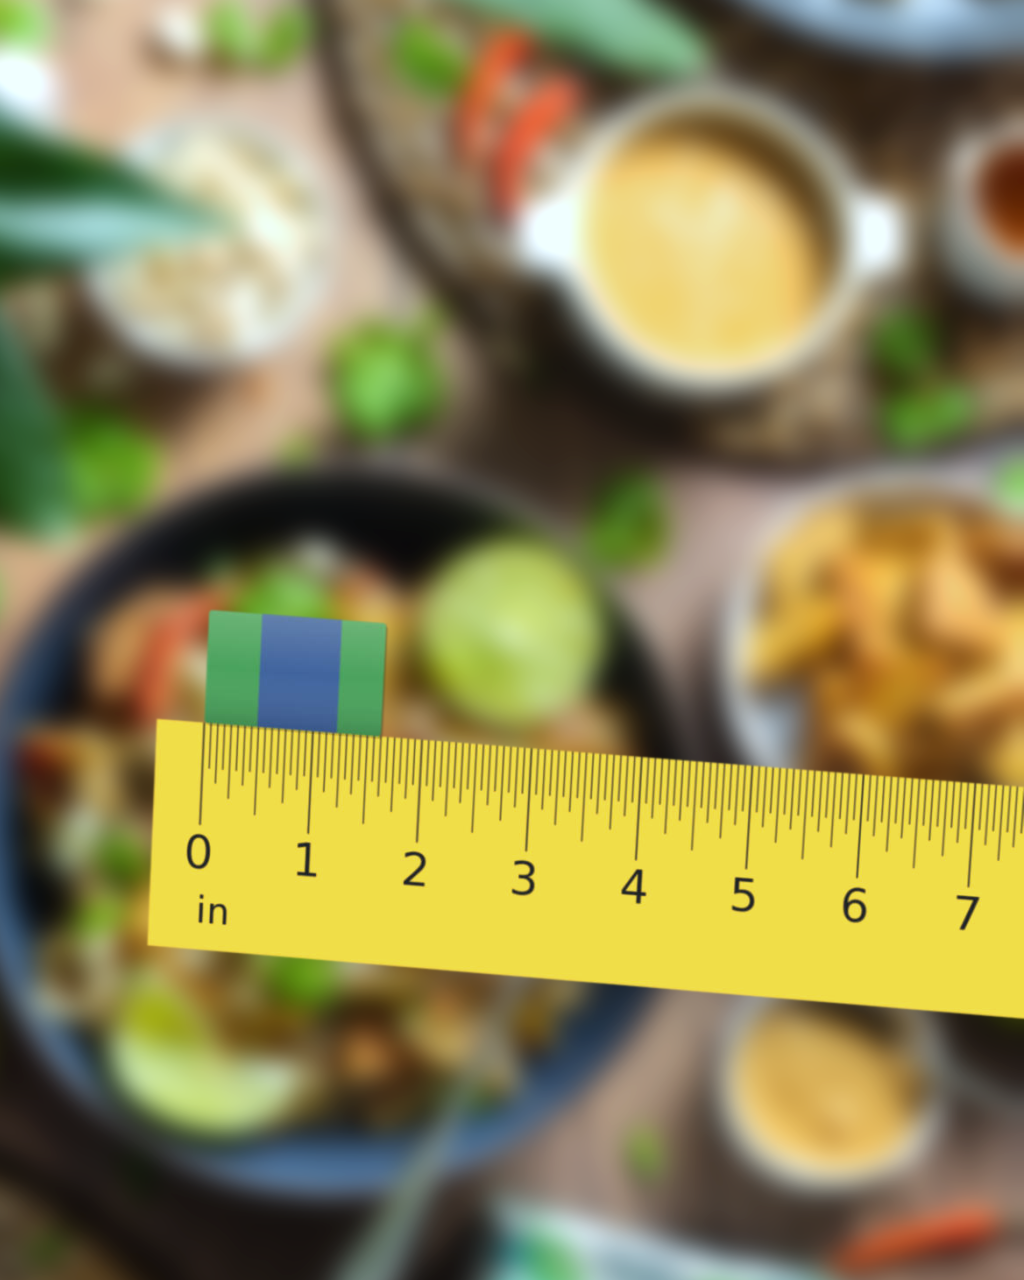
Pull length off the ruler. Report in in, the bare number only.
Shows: 1.625
